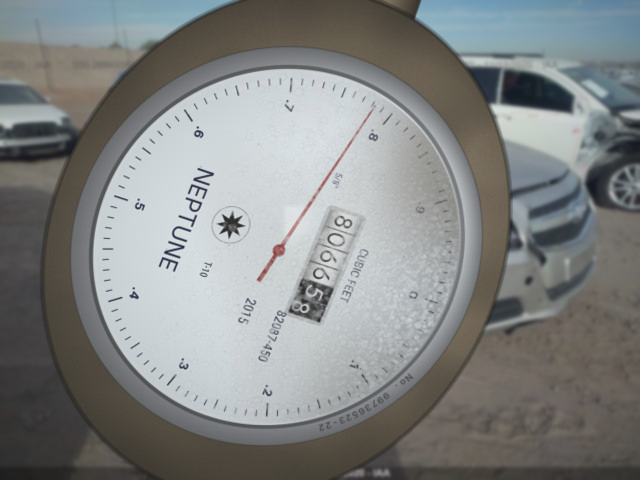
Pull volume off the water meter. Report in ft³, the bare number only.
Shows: 806657.78
